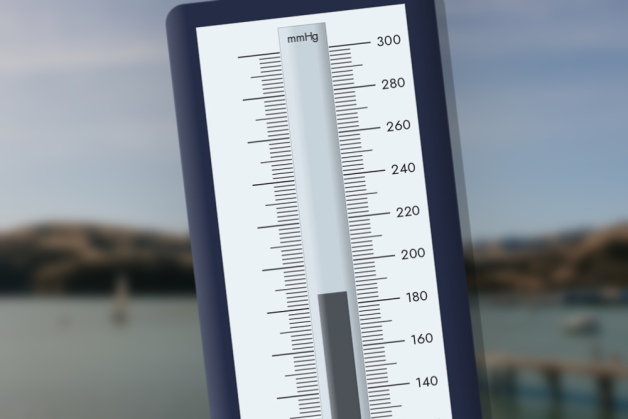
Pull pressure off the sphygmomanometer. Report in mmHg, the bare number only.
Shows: 186
